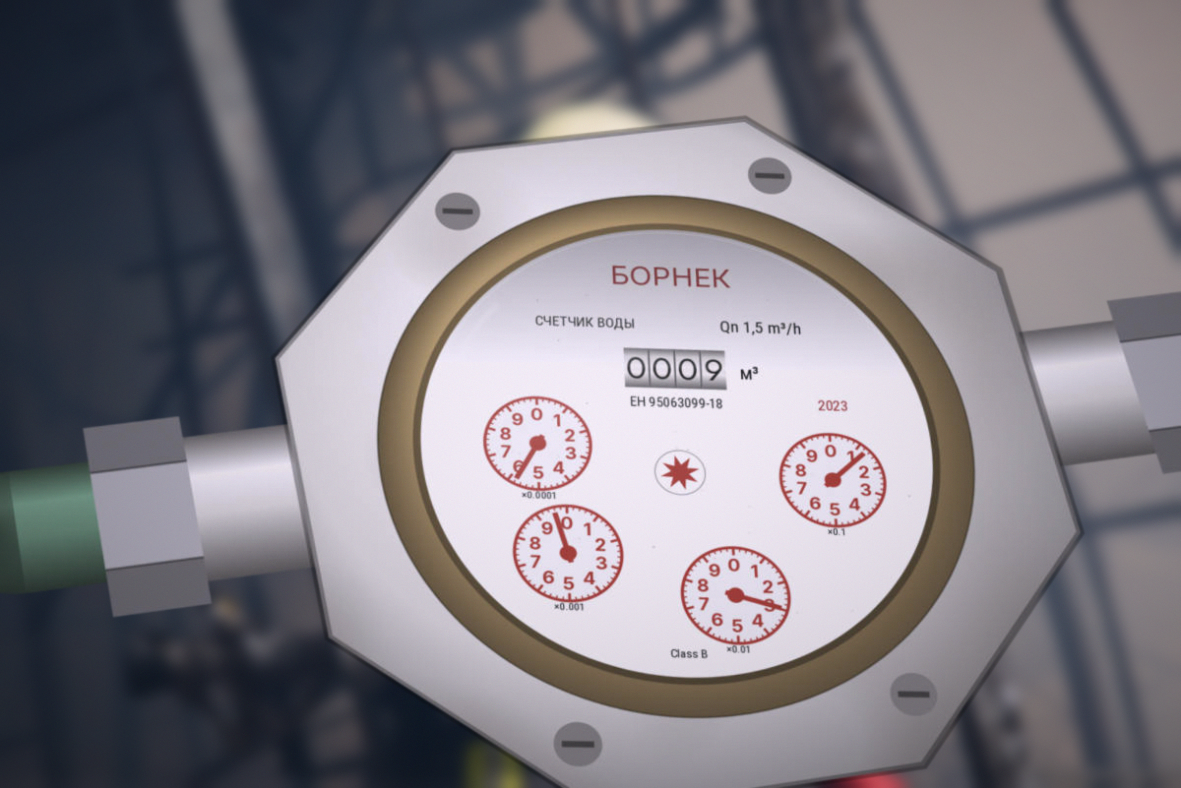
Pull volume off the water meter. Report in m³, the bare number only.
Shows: 9.1295
